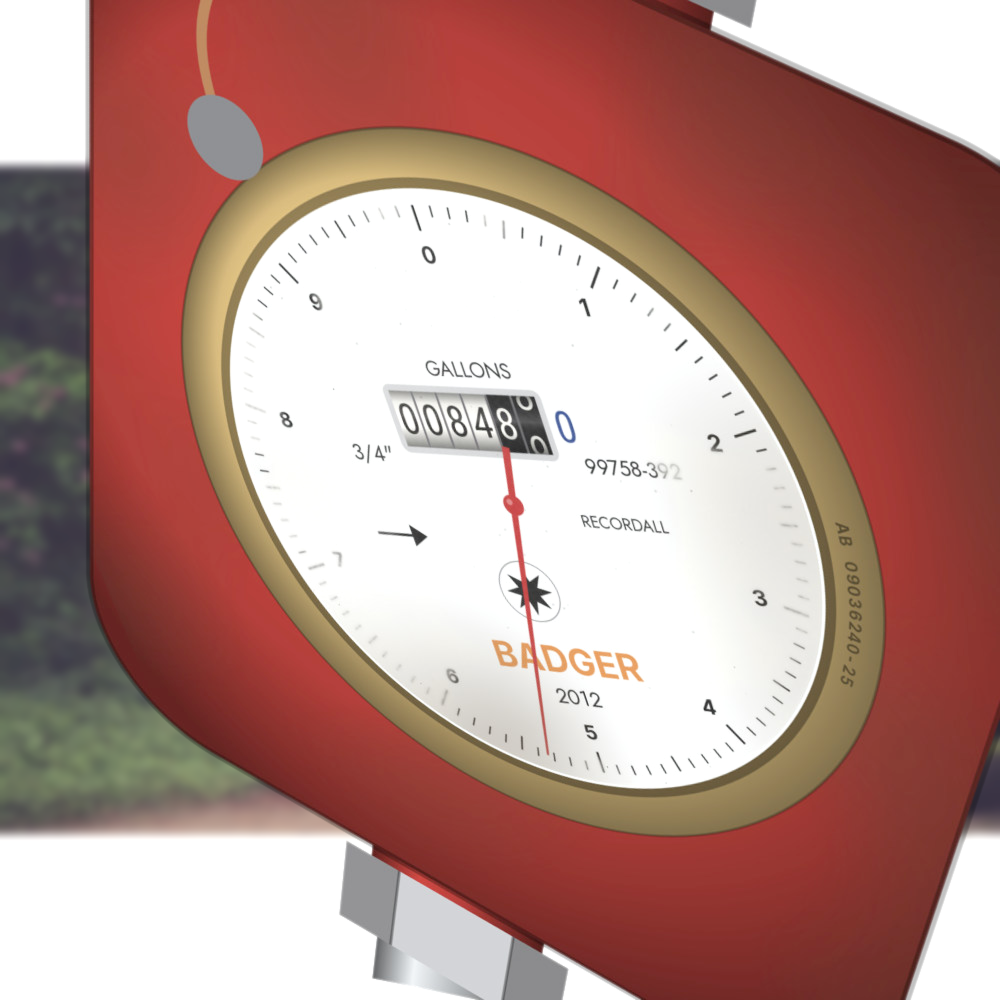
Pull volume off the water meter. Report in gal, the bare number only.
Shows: 84885.3
